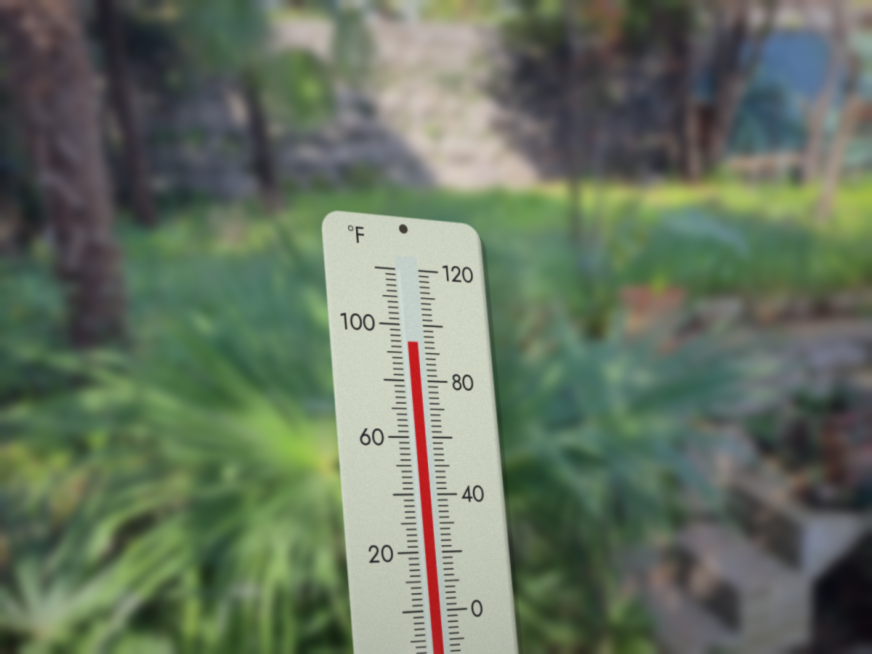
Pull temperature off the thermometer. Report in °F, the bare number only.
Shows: 94
